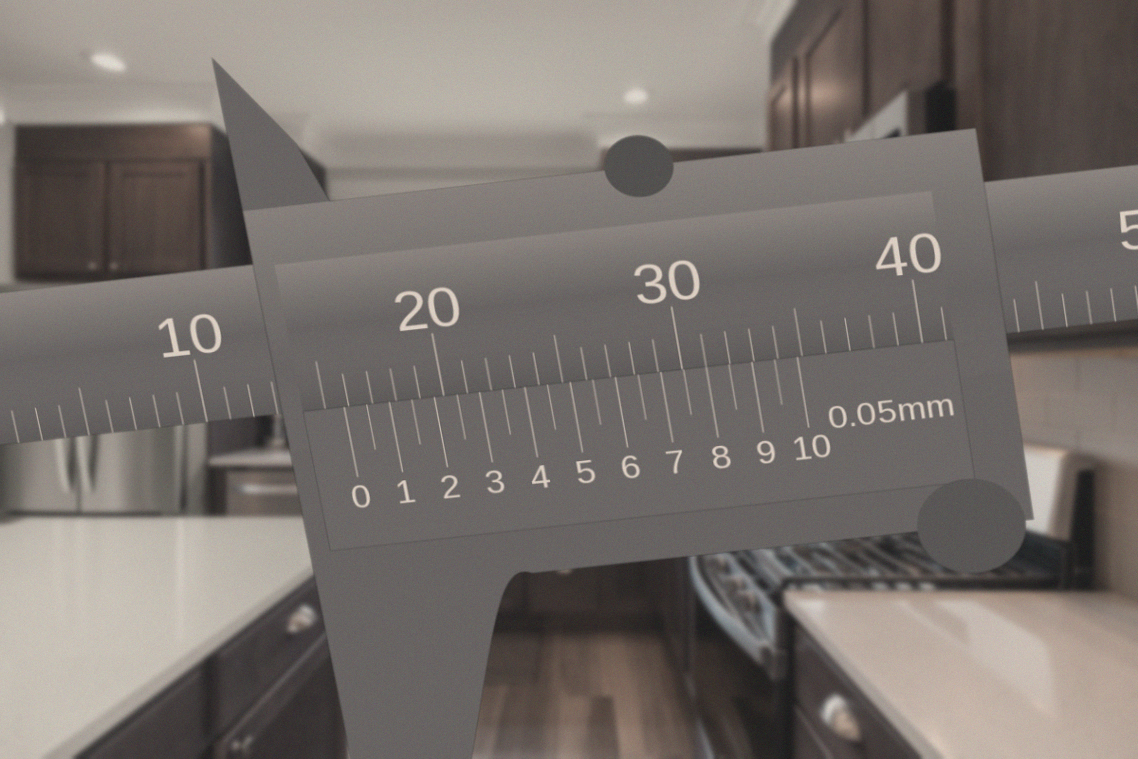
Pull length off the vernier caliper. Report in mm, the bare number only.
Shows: 15.80
